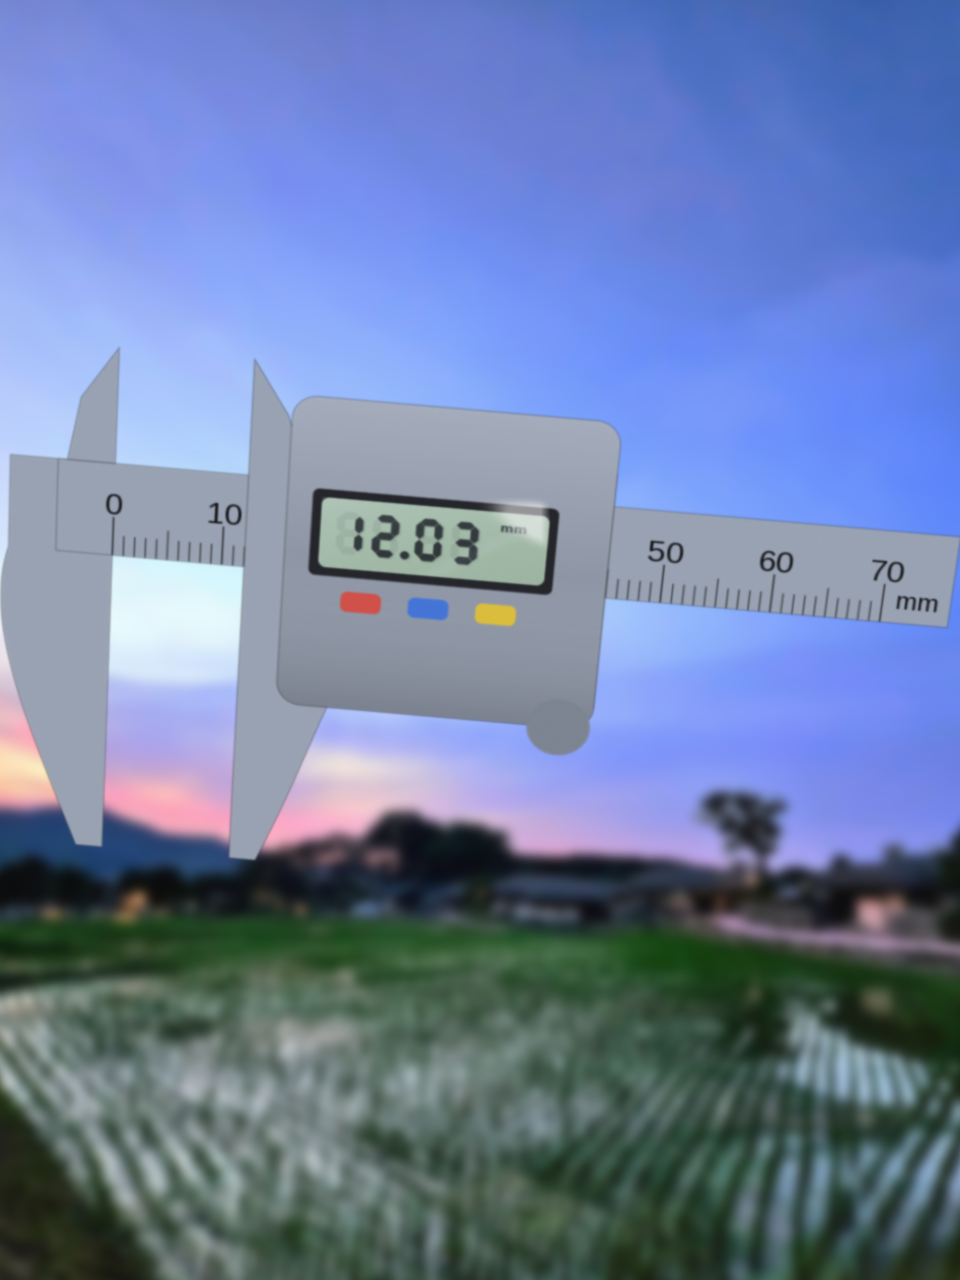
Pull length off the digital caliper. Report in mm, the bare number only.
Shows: 12.03
